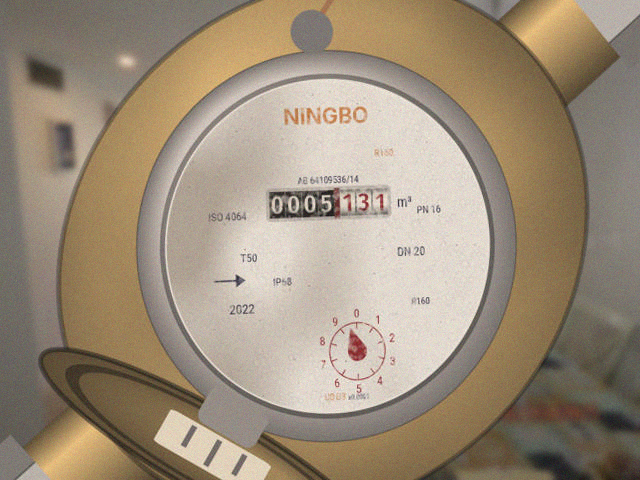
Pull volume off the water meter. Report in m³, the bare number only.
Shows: 5.1309
